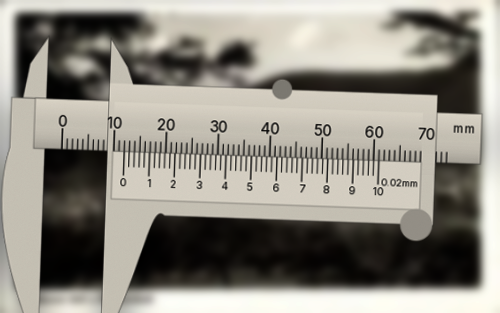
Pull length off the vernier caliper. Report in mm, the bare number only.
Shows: 12.0
